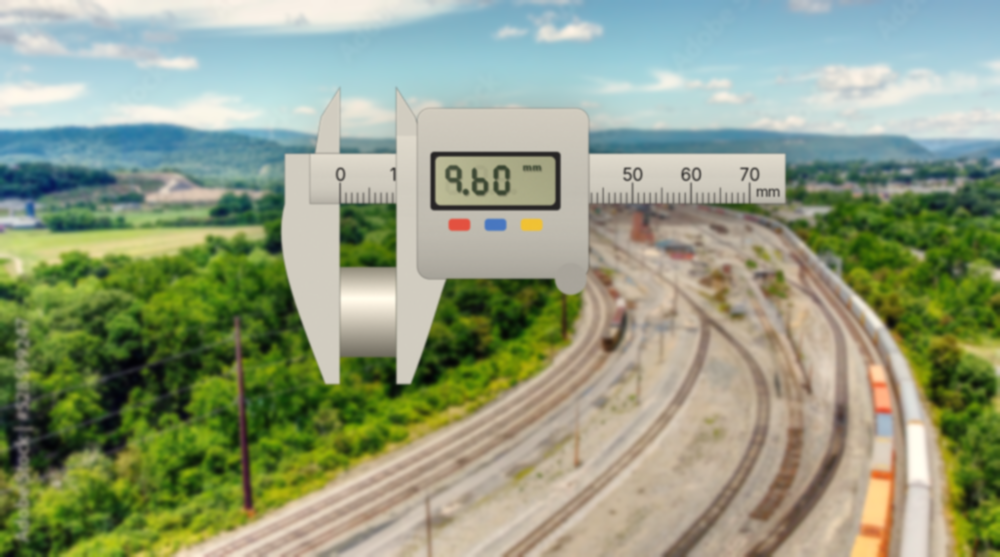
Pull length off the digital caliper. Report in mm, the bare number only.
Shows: 9.60
